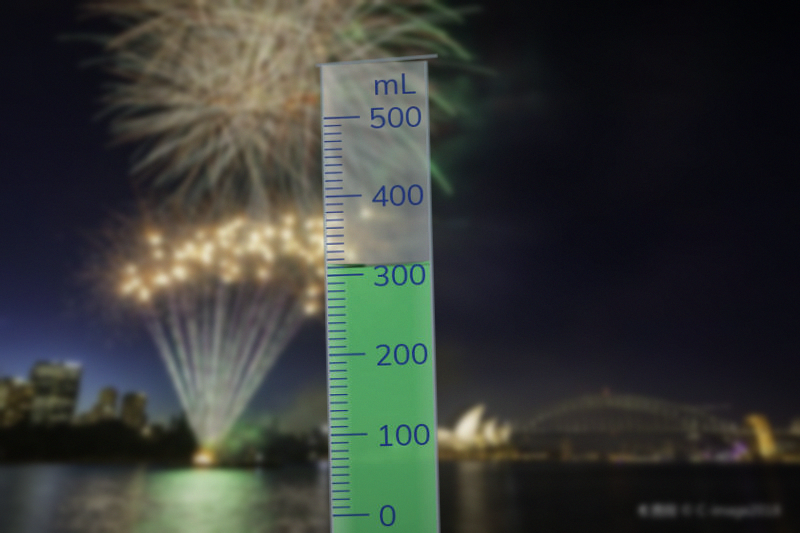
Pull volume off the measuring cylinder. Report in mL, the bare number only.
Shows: 310
